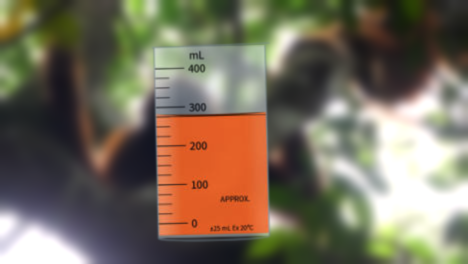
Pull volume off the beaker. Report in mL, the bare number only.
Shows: 275
